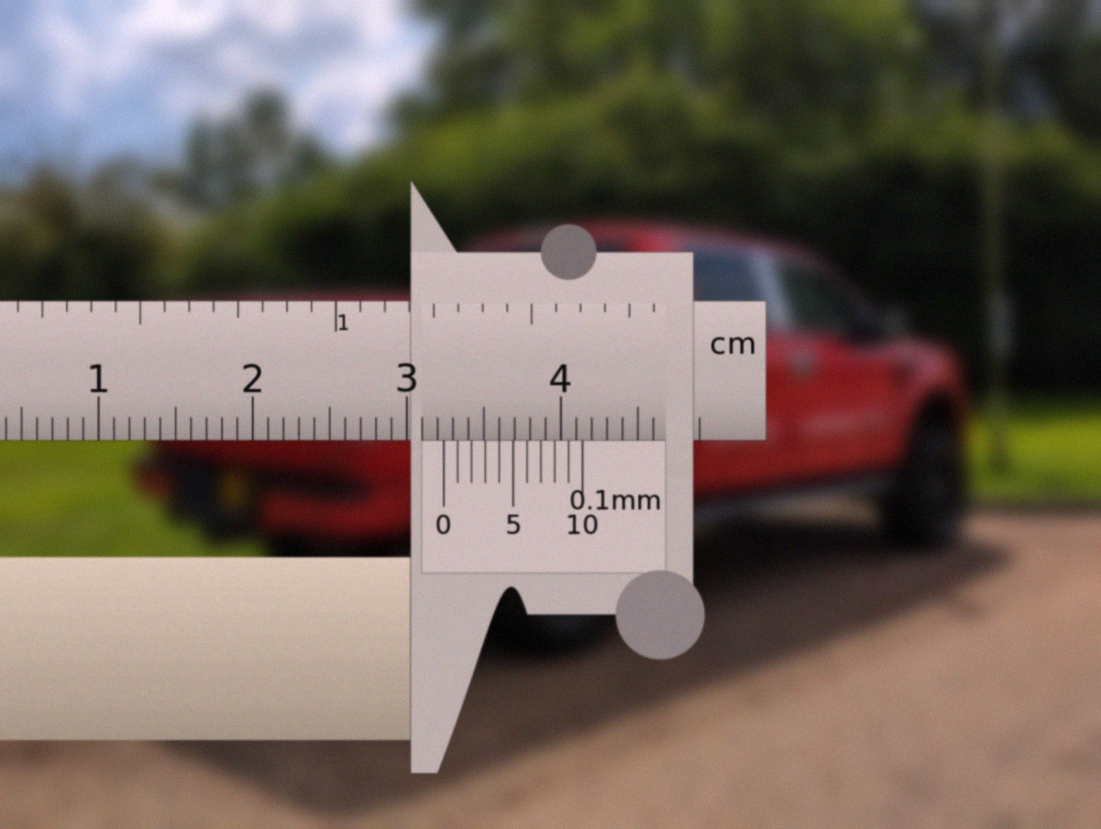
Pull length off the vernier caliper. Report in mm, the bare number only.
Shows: 32.4
